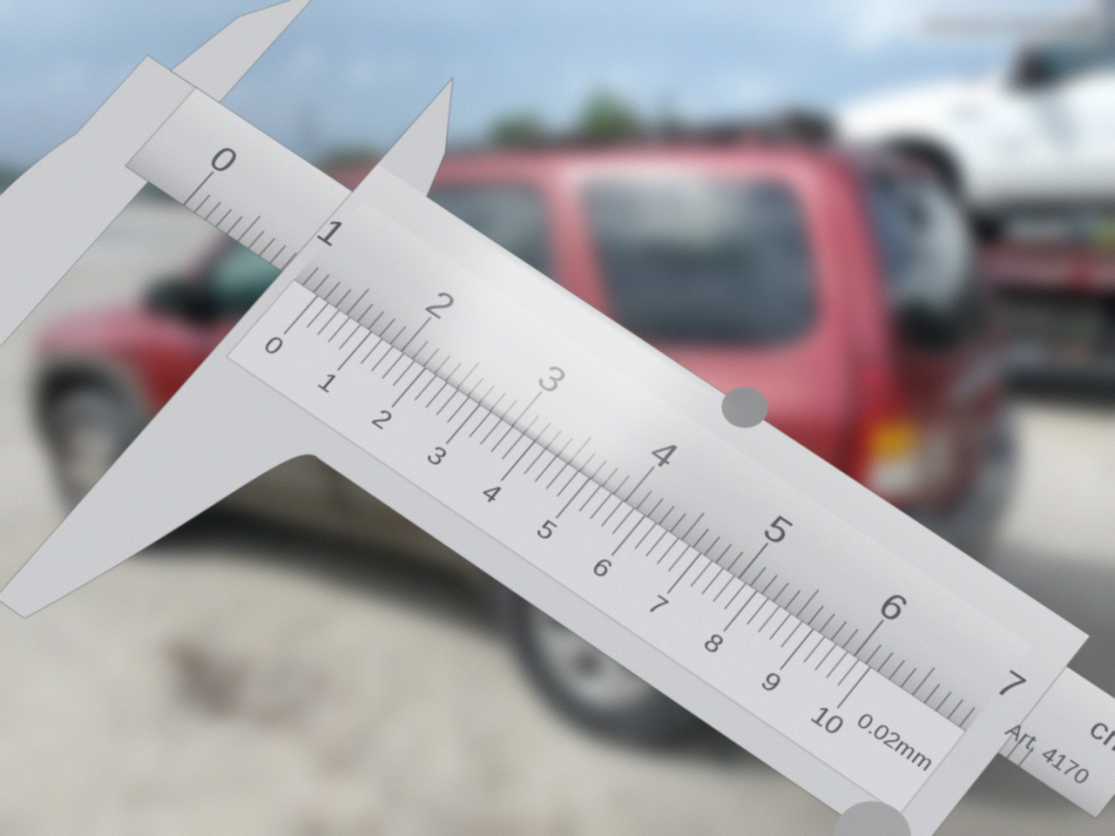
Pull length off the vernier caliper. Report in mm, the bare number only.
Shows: 12.4
